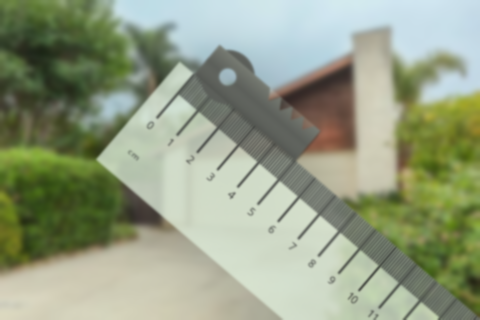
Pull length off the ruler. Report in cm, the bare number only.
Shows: 5
